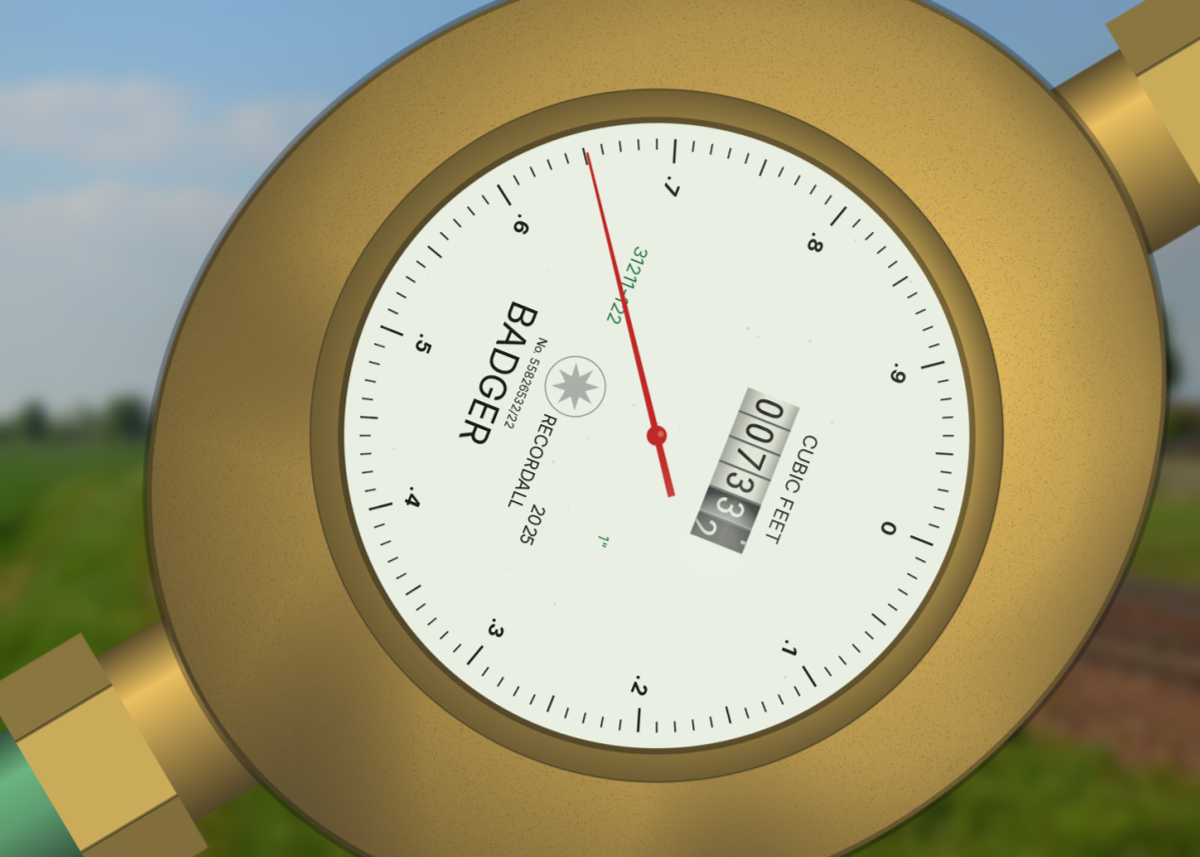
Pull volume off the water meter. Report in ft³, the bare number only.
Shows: 7331.65
